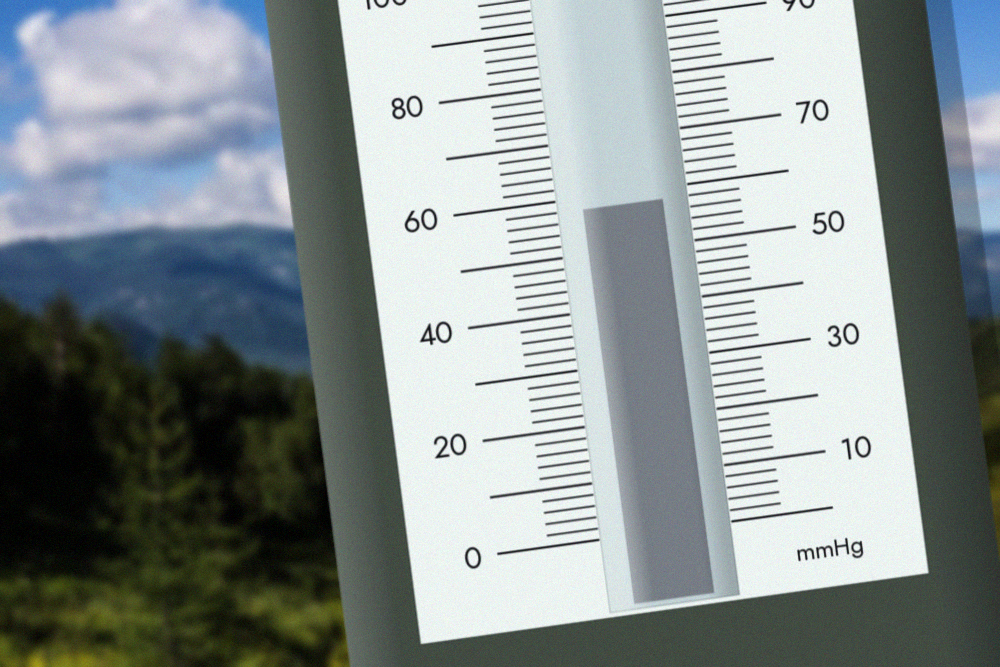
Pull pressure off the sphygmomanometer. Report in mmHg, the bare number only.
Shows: 58
